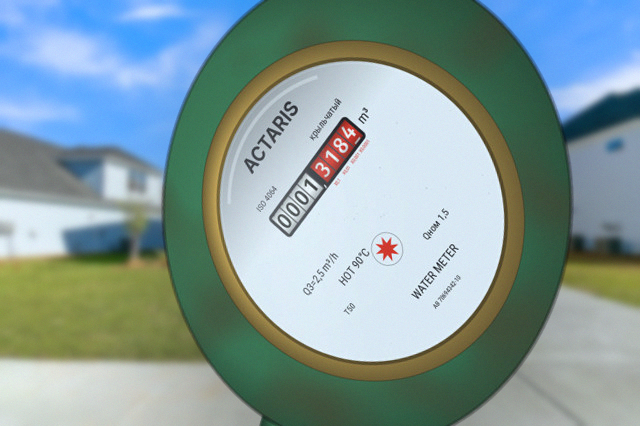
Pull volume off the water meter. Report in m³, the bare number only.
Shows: 1.3184
